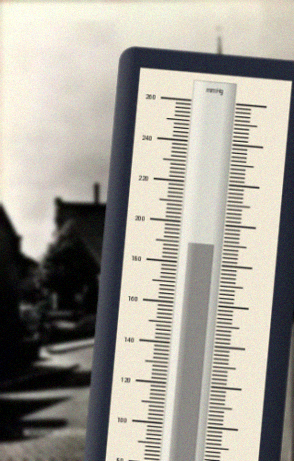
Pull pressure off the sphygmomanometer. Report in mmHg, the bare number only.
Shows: 190
